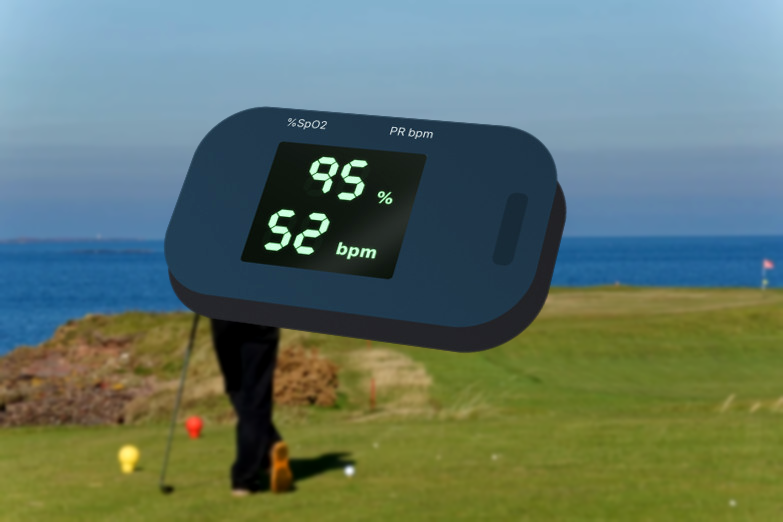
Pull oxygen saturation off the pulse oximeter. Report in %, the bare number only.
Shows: 95
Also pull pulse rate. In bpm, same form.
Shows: 52
